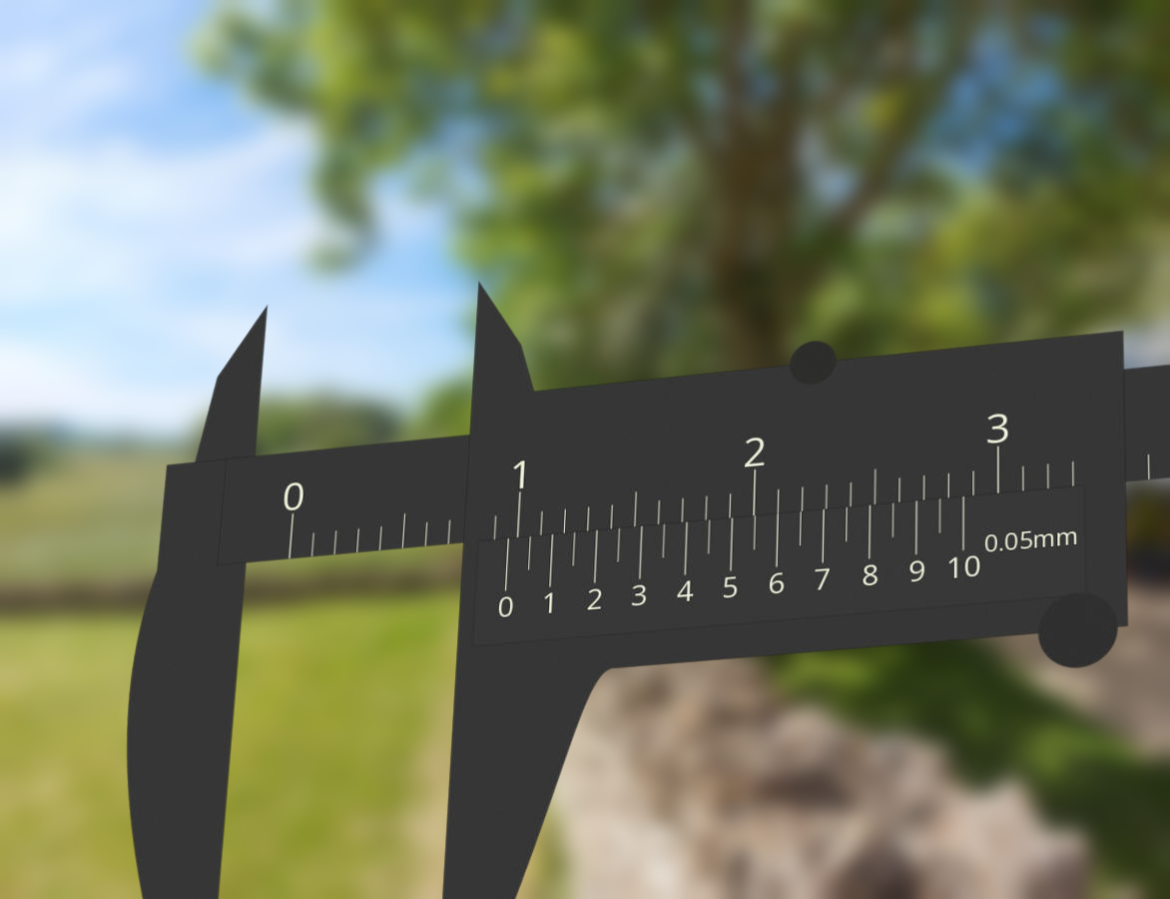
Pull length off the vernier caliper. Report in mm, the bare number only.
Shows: 9.60
